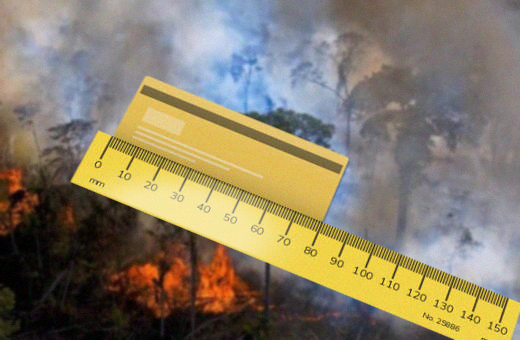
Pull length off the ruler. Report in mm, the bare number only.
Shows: 80
